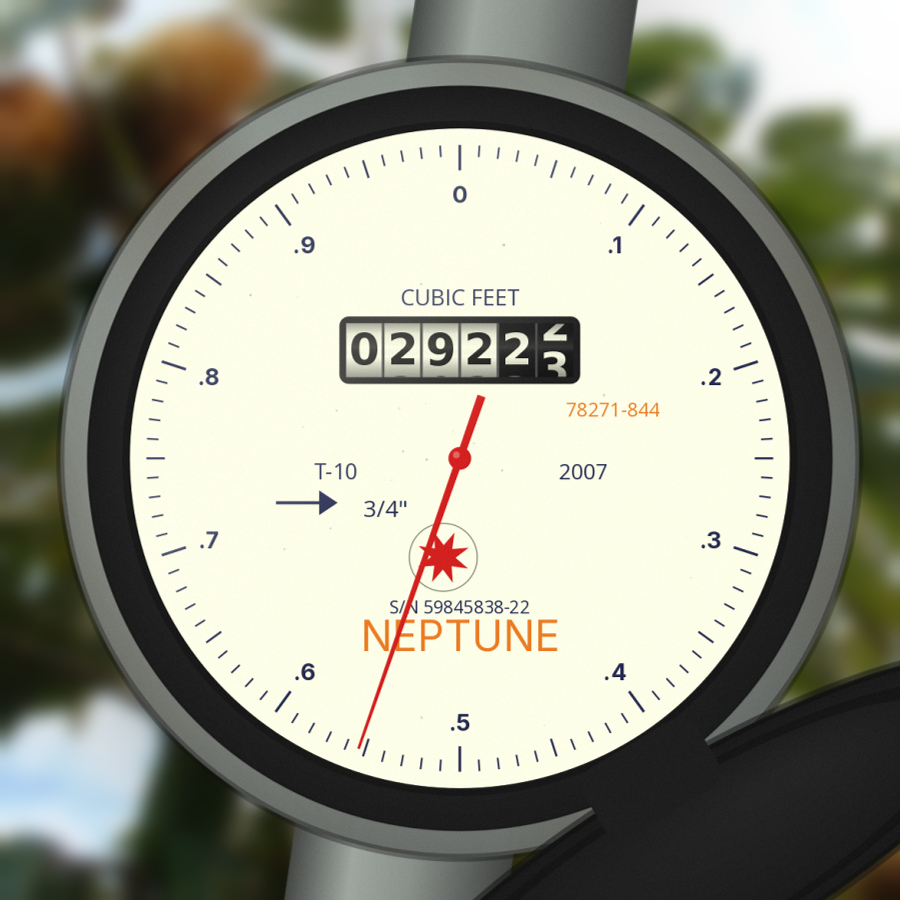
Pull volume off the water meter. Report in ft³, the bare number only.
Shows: 29222.55
